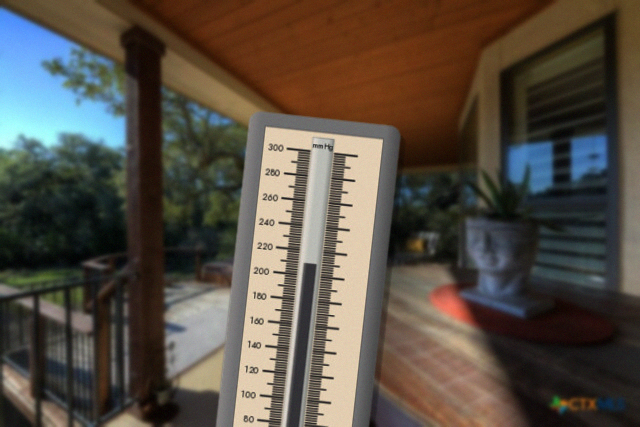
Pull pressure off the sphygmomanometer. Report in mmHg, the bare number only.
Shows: 210
